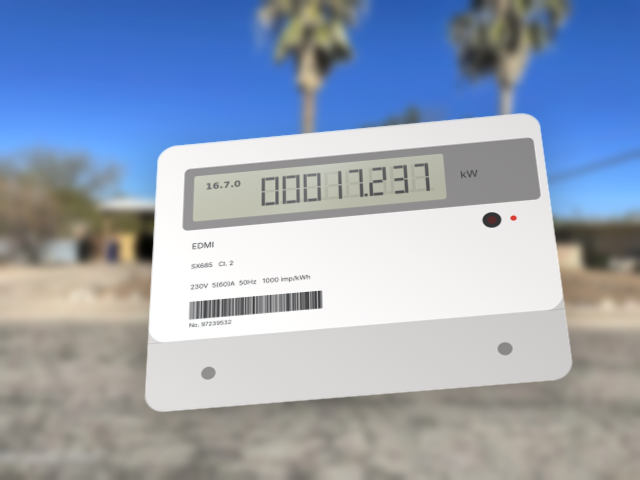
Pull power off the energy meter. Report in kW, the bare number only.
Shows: 17.237
